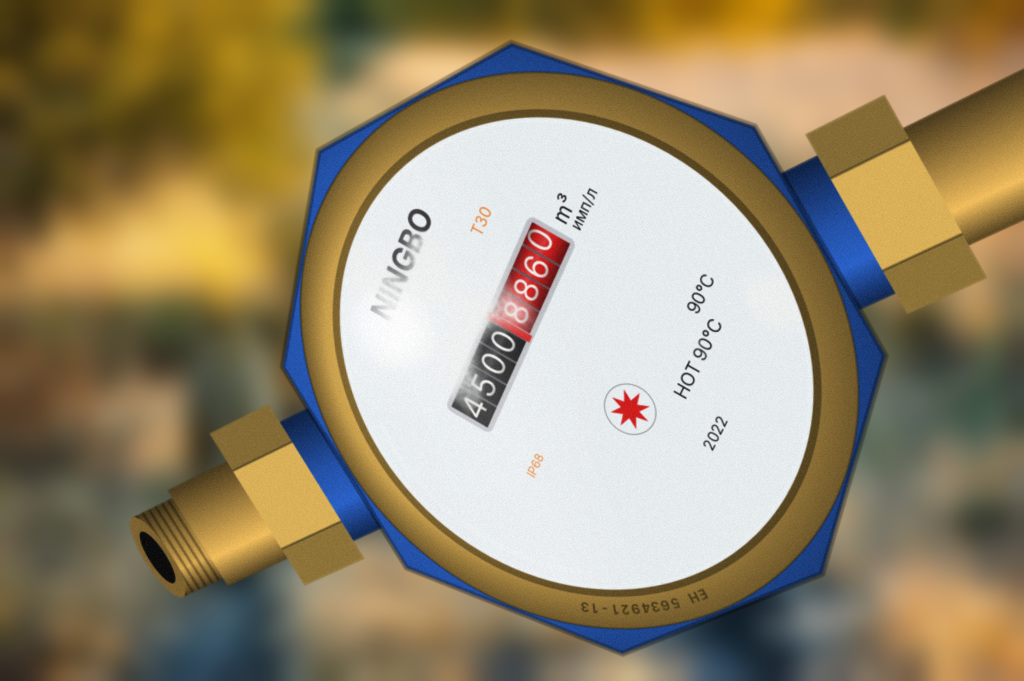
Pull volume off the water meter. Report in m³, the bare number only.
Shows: 4500.8860
